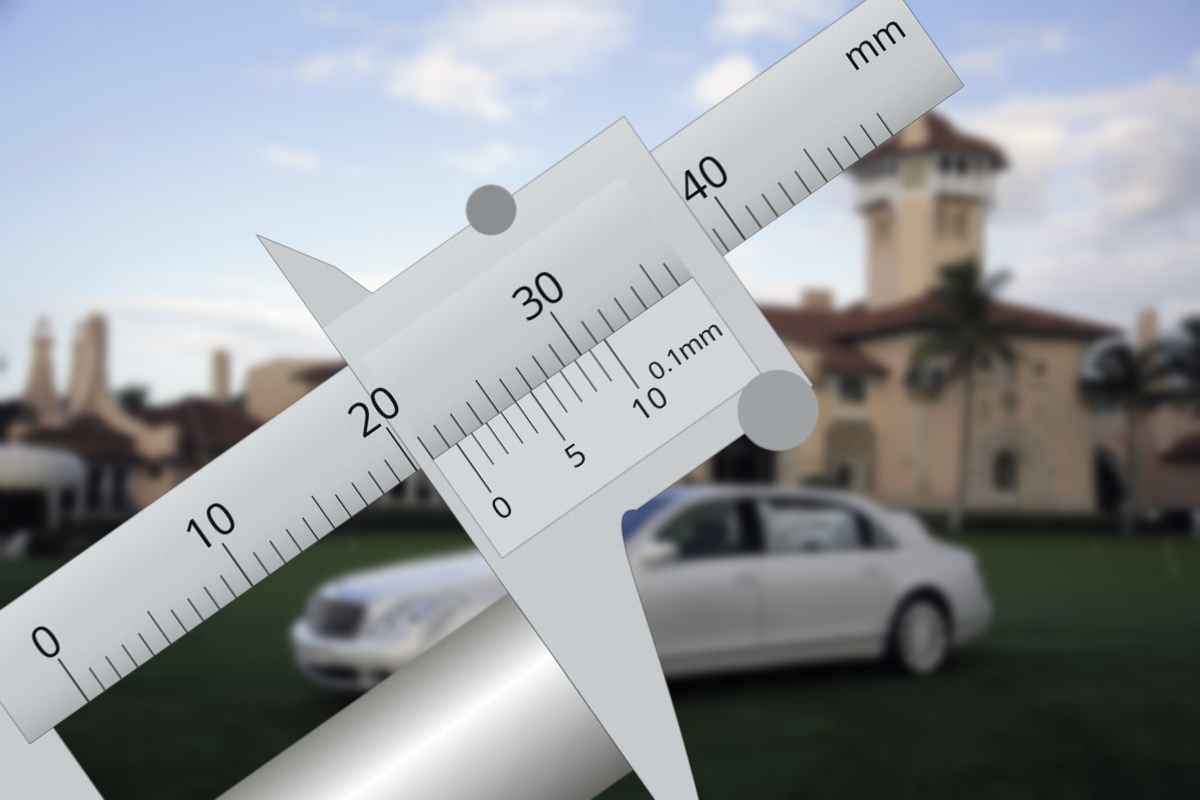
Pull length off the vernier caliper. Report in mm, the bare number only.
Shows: 22.4
